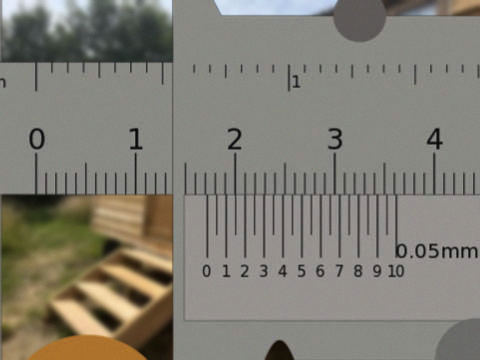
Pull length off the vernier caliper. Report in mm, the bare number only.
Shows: 17.2
